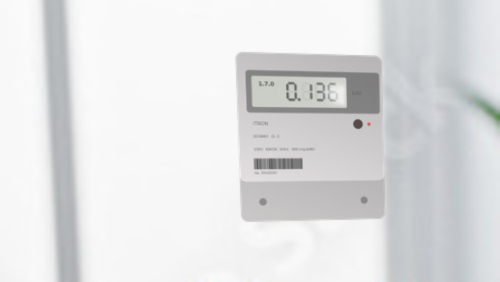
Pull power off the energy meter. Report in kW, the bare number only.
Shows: 0.136
